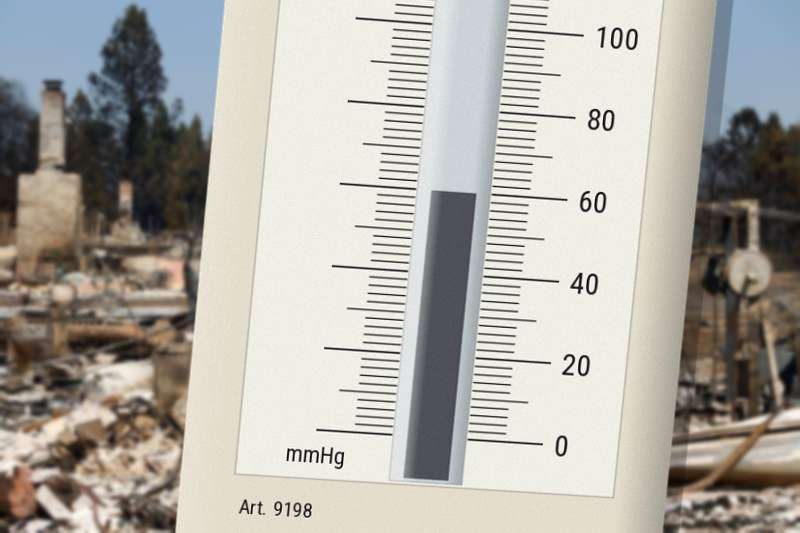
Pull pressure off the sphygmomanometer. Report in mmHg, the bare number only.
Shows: 60
